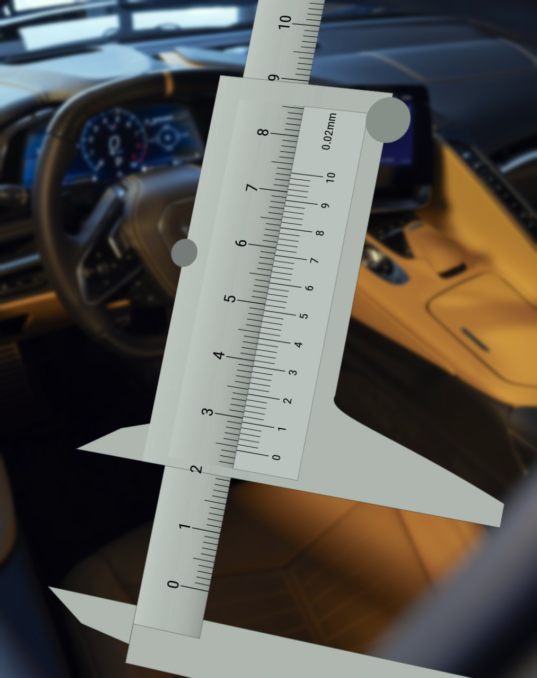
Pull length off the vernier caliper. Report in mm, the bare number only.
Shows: 24.4
